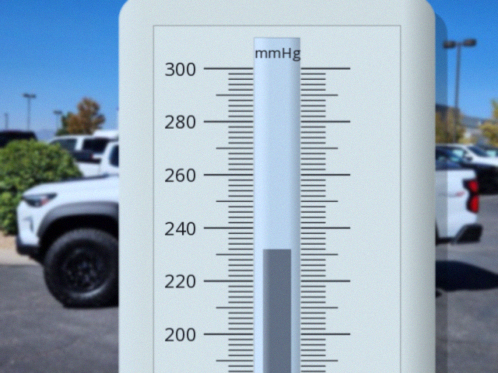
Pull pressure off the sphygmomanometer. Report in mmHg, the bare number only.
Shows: 232
